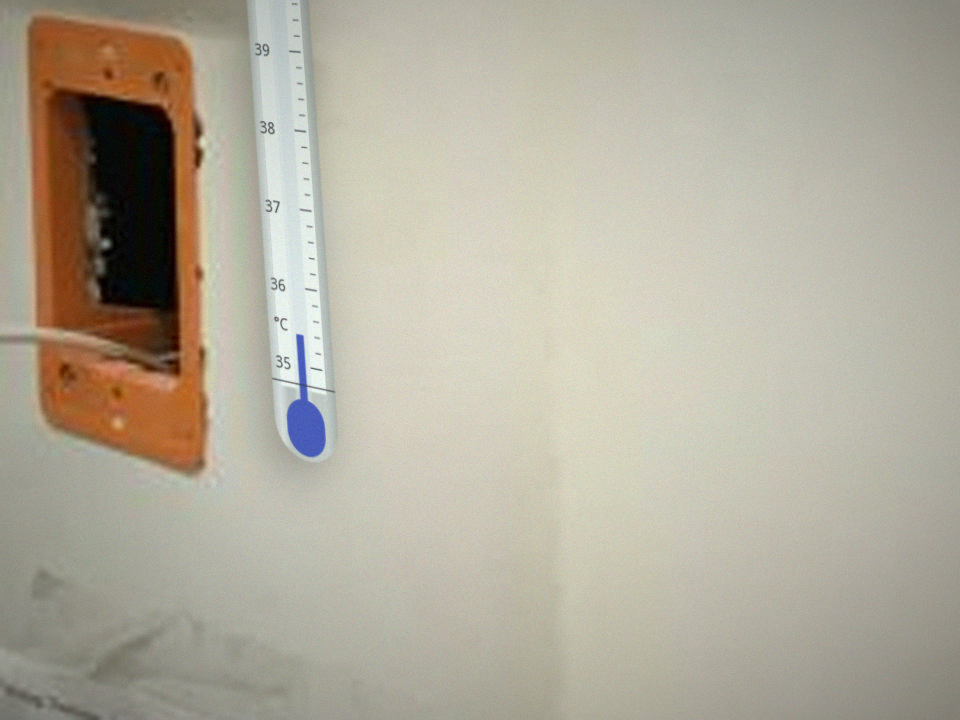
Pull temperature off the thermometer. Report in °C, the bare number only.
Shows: 35.4
